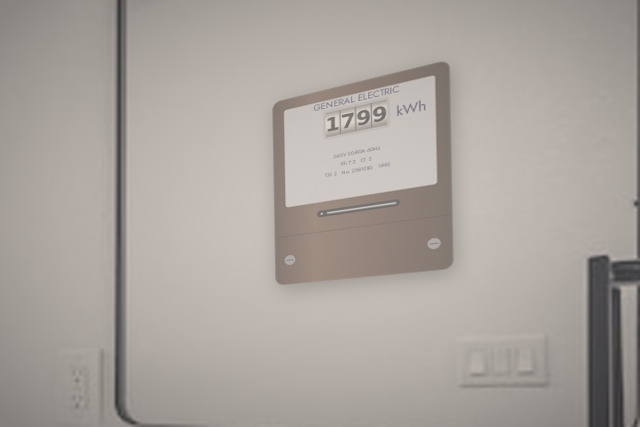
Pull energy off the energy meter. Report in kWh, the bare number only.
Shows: 1799
